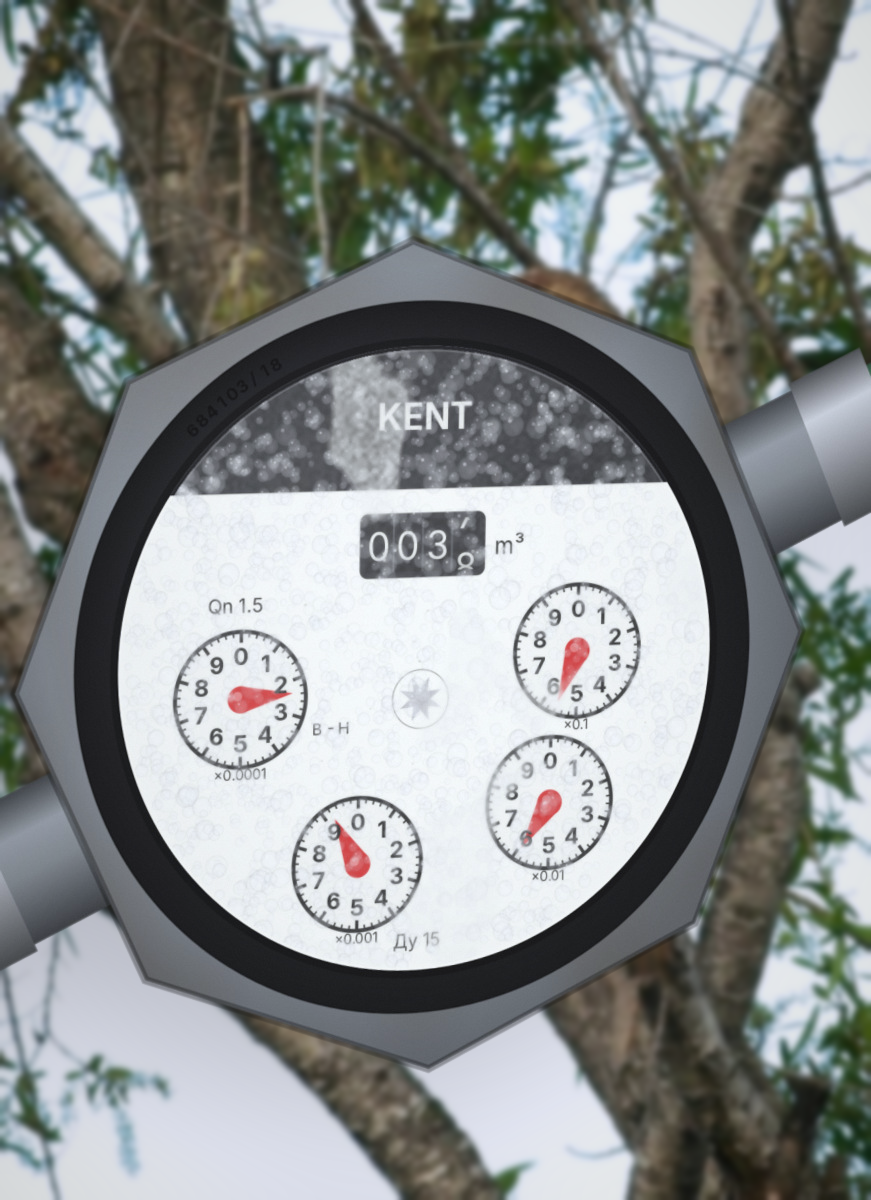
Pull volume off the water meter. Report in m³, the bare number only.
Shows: 37.5592
